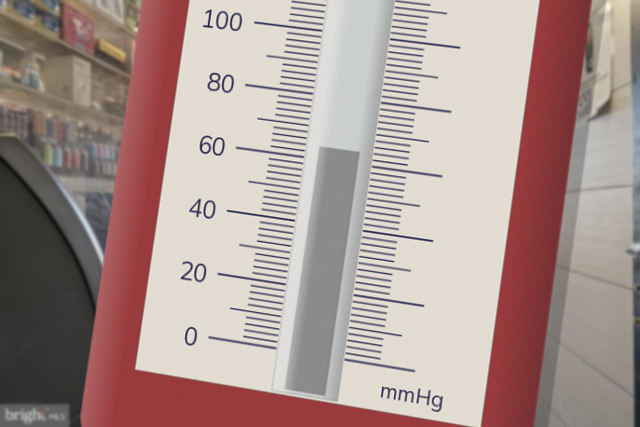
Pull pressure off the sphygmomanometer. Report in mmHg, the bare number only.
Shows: 64
